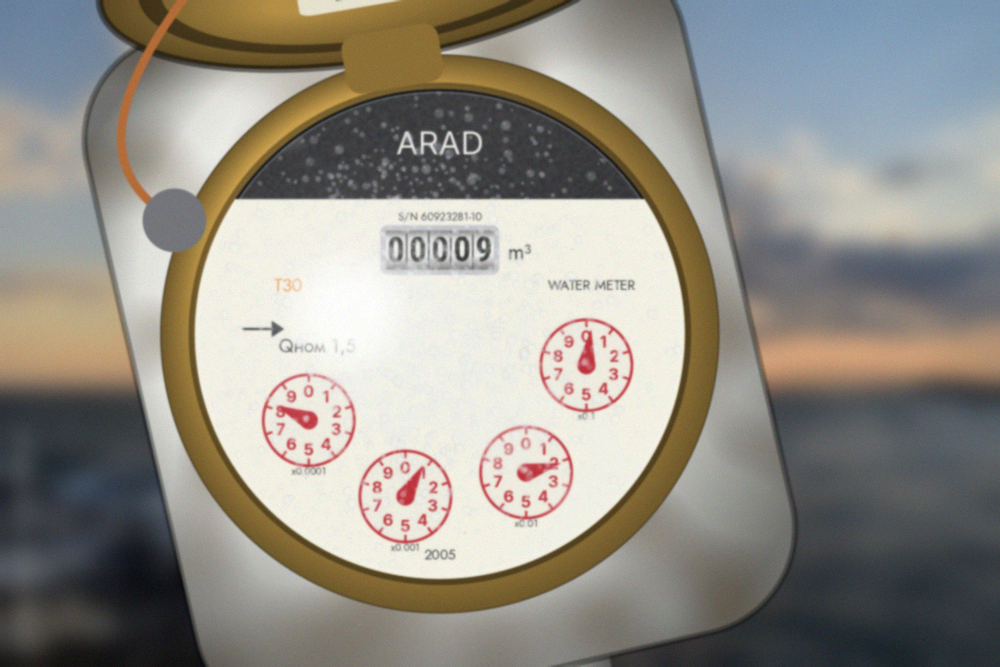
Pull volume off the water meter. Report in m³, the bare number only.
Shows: 9.0208
